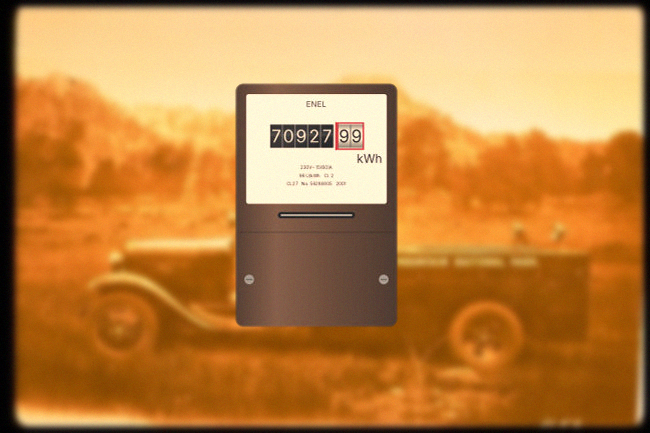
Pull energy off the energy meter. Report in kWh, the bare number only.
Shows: 70927.99
